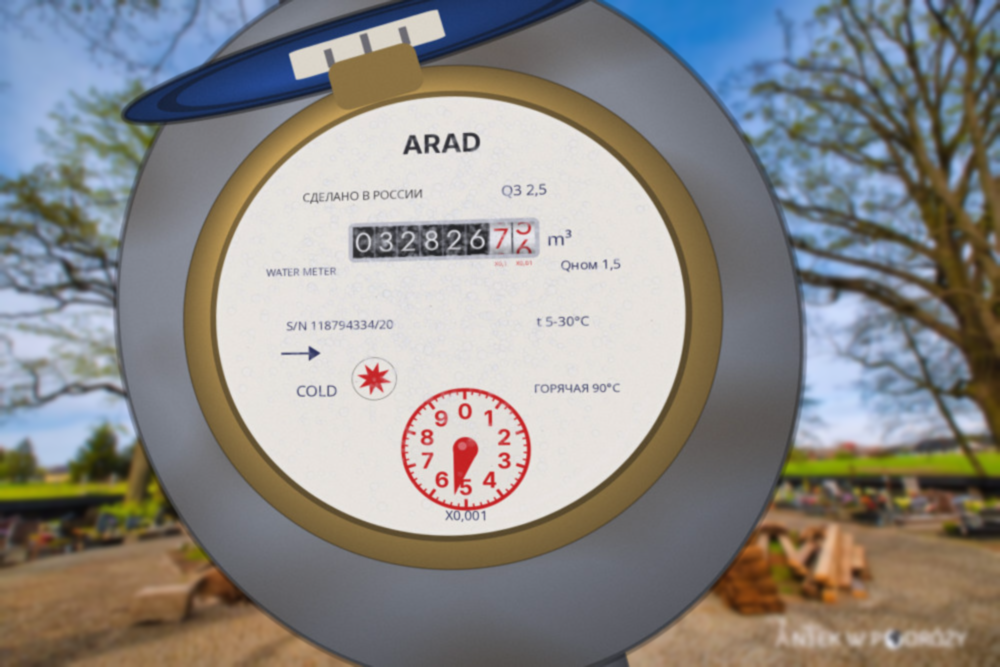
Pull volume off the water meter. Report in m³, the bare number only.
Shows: 32826.755
